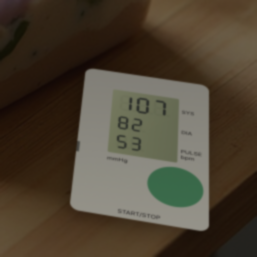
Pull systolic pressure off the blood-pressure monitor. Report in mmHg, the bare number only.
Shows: 107
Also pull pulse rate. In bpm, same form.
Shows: 53
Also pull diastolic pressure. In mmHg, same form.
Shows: 82
